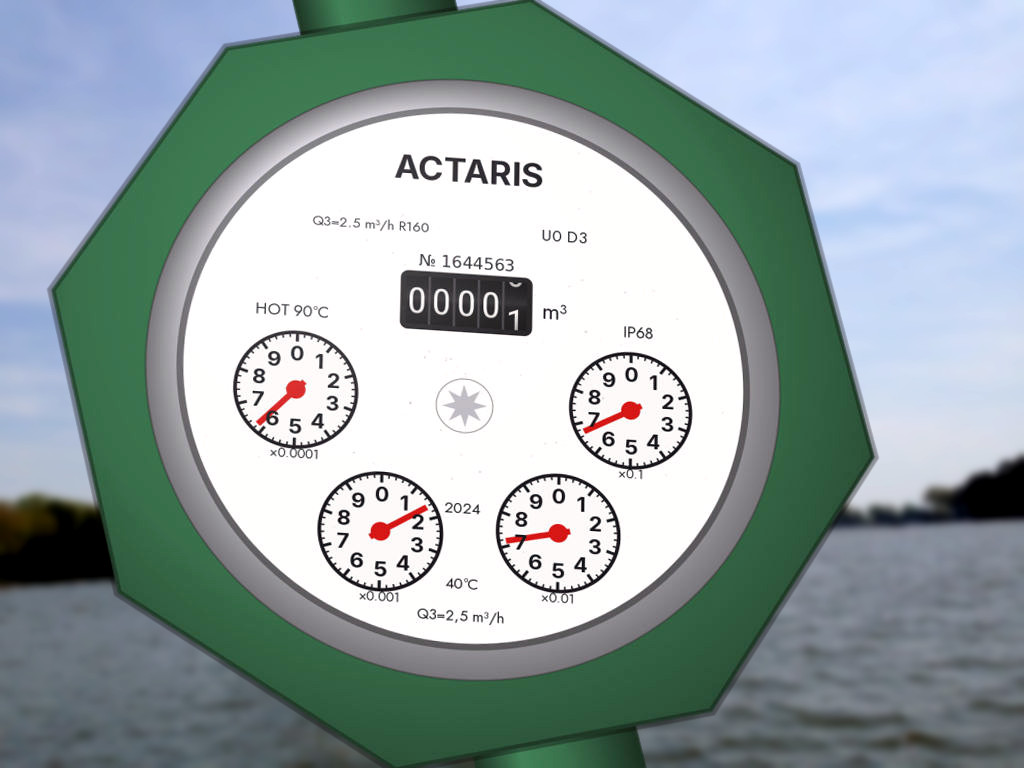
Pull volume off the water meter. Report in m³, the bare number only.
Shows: 0.6716
